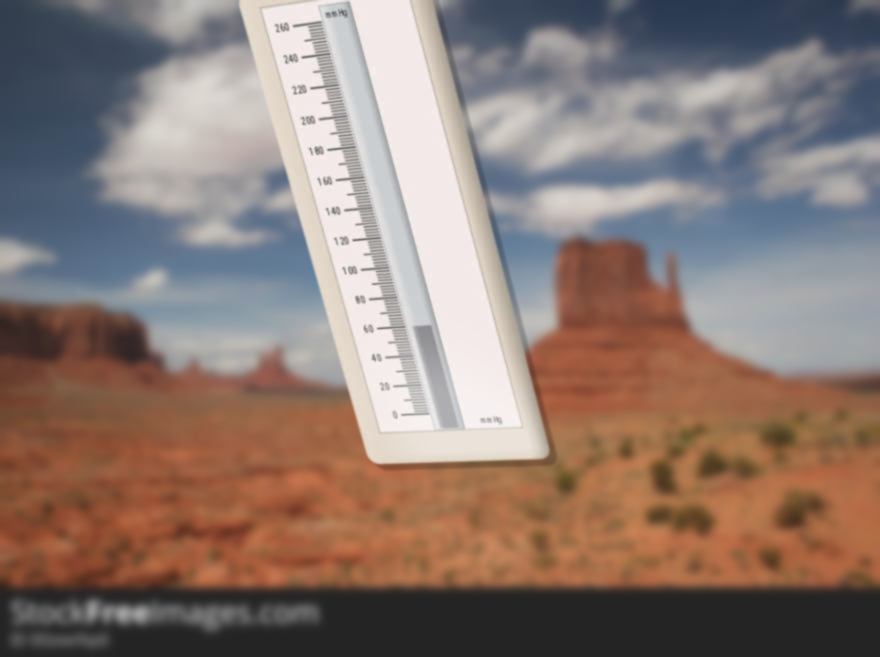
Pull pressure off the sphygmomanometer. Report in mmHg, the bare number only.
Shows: 60
